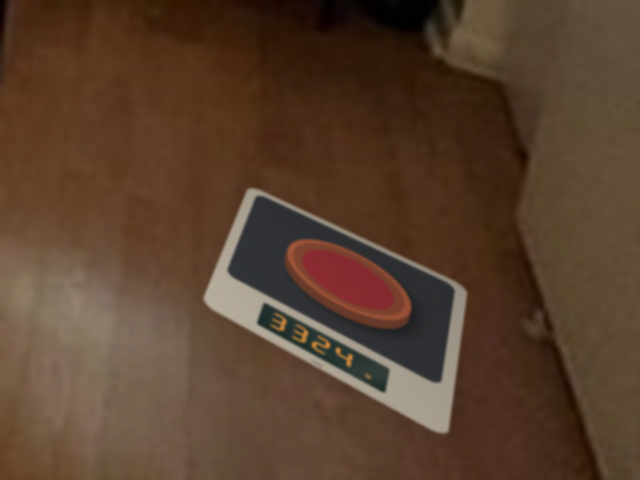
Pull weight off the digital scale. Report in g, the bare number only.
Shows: 3324
